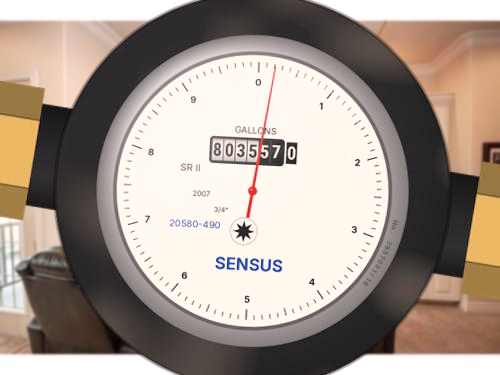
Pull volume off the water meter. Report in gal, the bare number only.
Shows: 8035570.2
